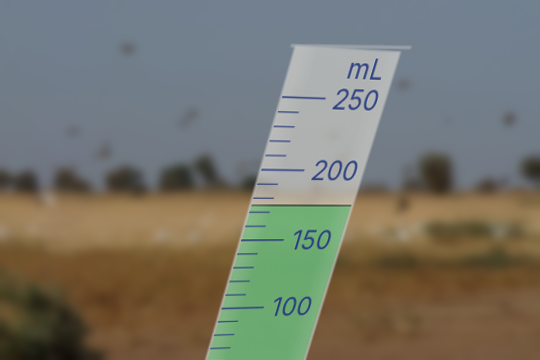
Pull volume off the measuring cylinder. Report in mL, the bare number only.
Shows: 175
